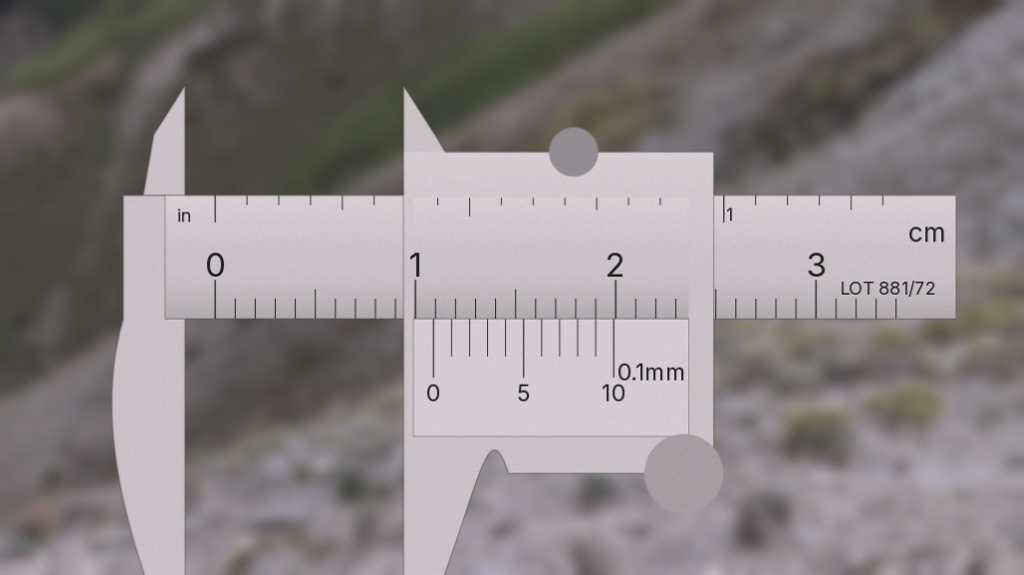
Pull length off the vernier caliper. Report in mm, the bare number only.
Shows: 10.9
